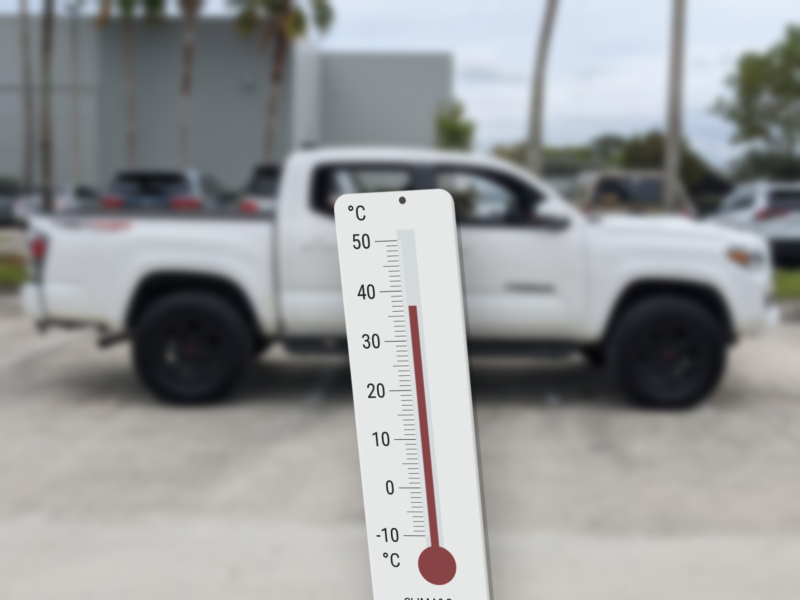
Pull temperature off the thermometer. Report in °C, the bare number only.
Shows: 37
